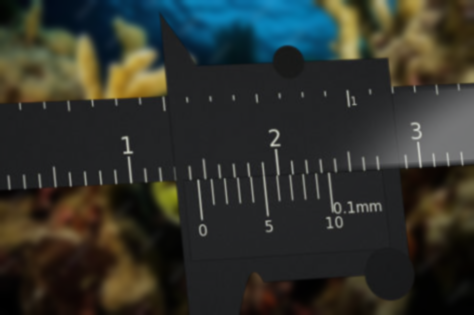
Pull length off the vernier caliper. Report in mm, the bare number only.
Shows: 14.5
